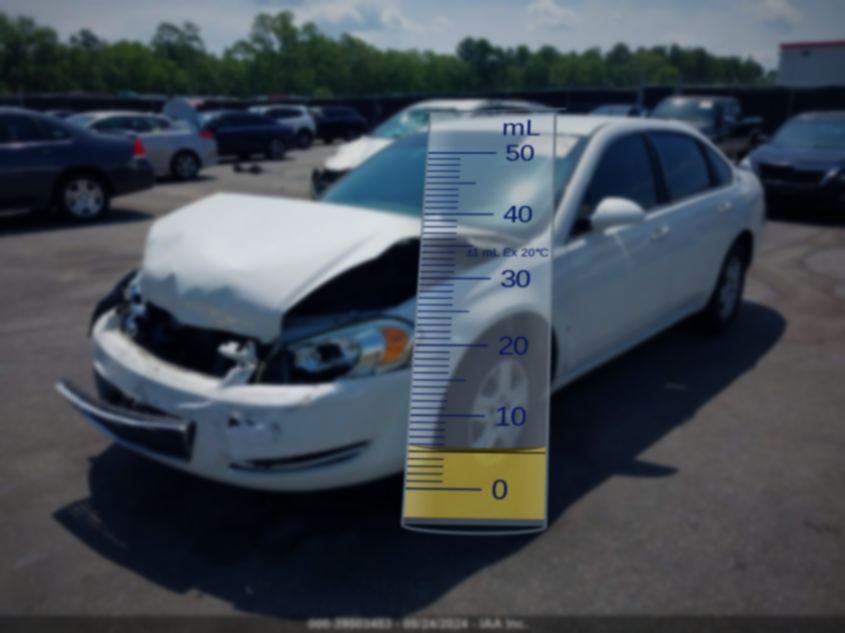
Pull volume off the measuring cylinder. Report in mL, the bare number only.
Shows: 5
